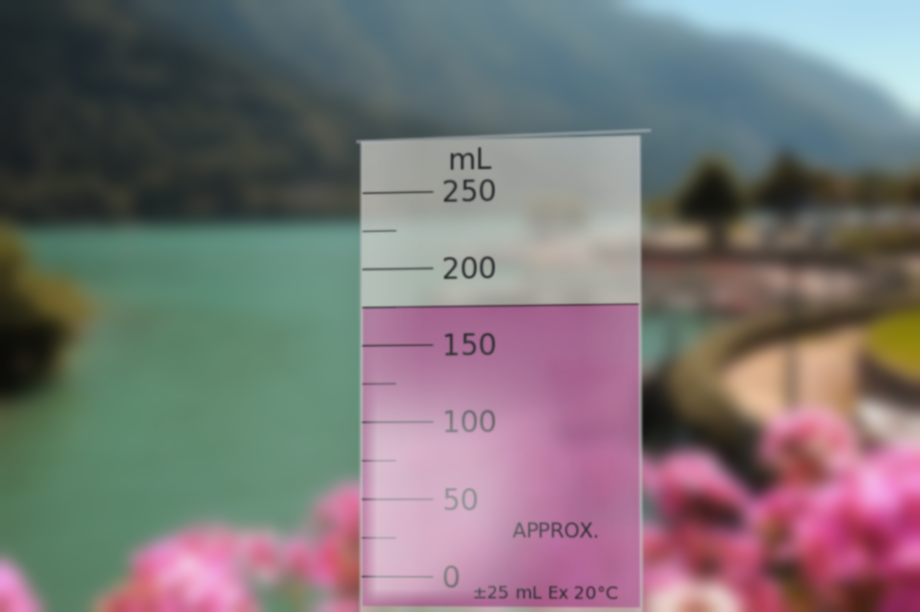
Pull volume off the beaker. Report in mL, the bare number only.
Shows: 175
